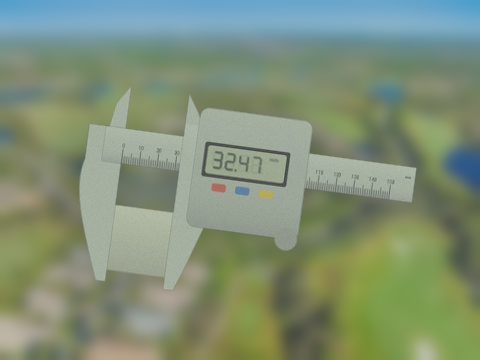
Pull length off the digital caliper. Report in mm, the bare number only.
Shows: 32.47
